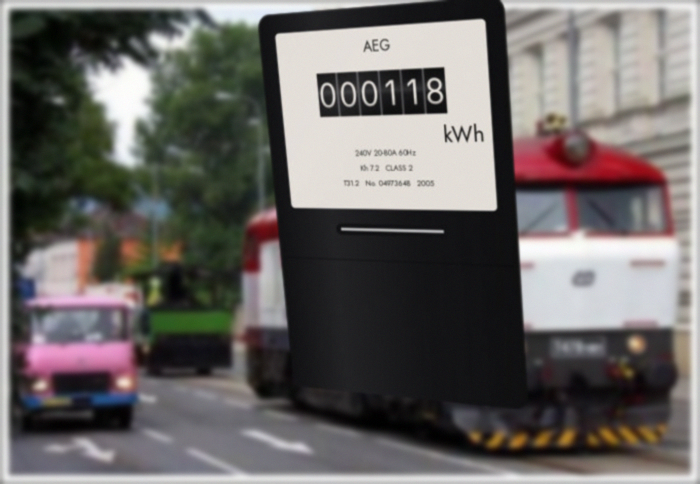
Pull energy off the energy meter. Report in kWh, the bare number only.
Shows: 118
